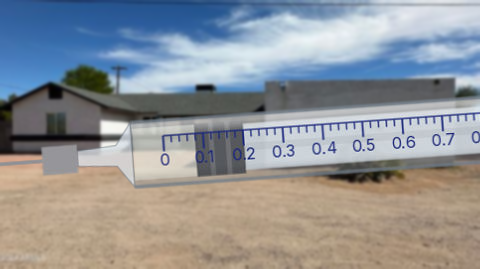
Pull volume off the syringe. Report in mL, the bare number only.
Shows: 0.08
